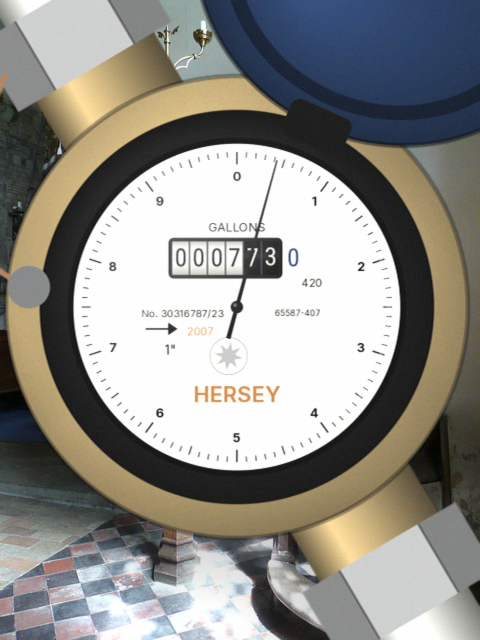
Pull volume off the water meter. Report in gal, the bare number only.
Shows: 7730.4
